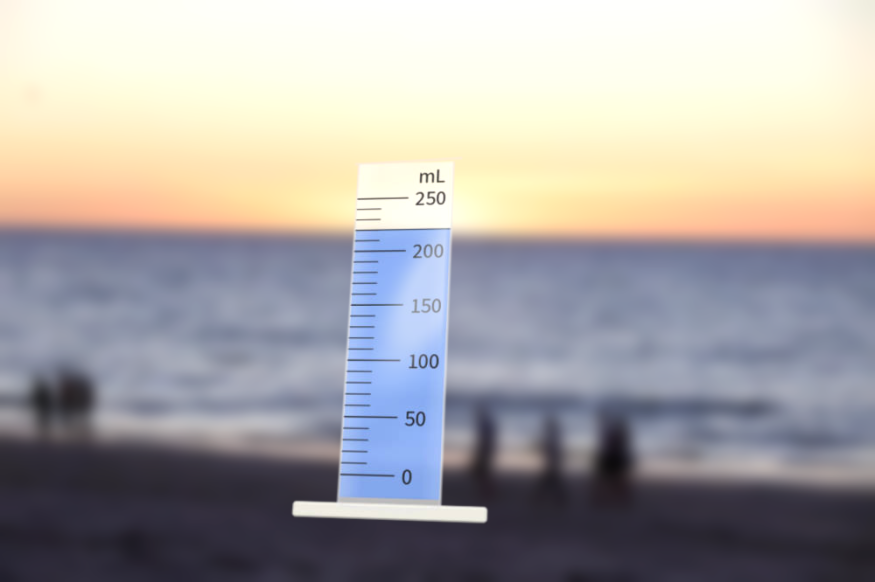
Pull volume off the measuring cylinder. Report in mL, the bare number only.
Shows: 220
